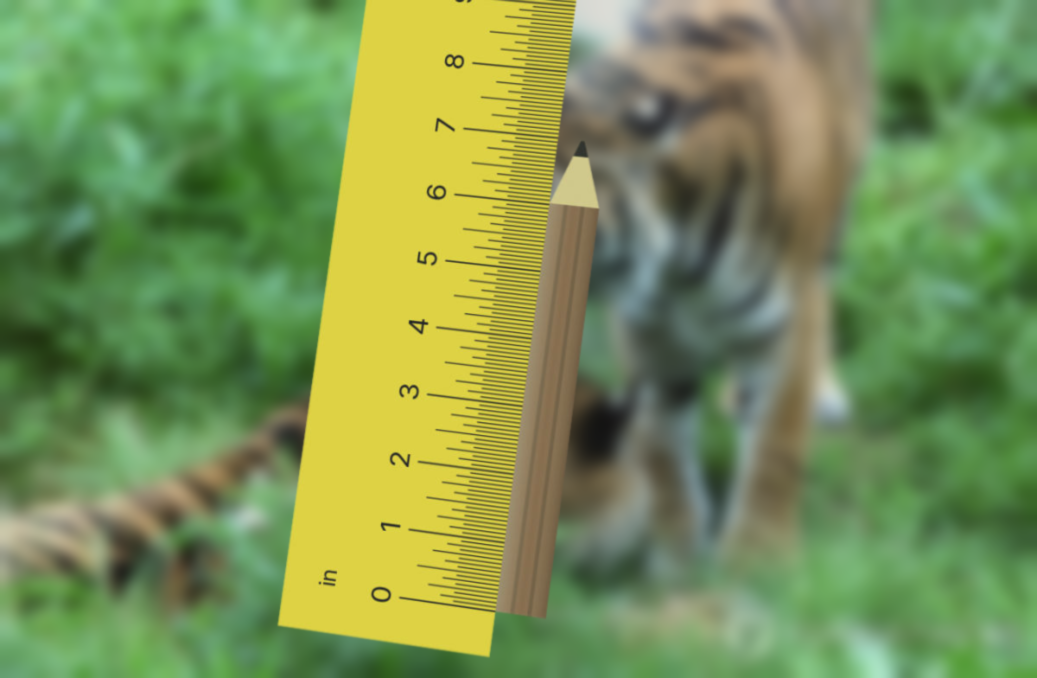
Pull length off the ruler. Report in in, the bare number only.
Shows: 7
